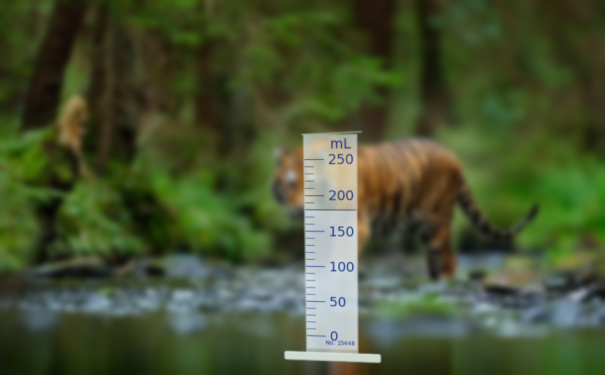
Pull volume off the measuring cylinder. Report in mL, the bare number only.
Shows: 180
